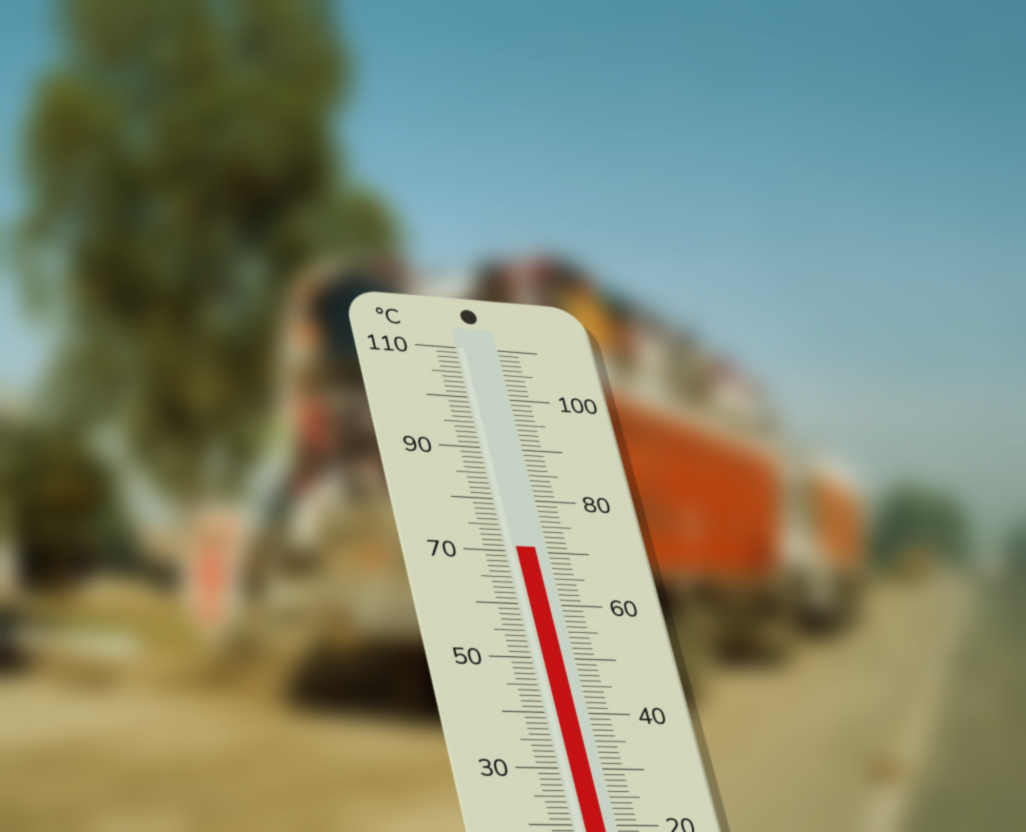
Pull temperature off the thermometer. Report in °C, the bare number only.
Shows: 71
